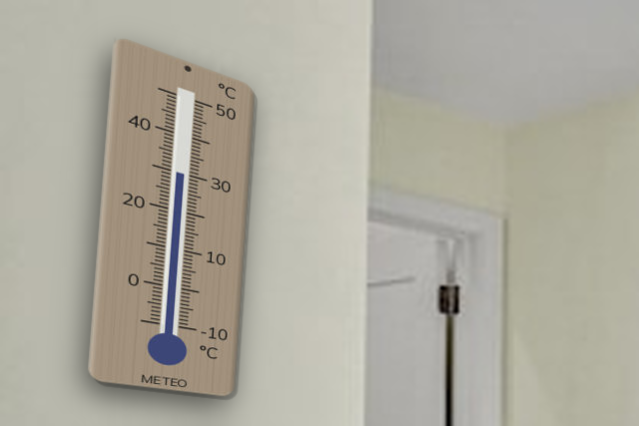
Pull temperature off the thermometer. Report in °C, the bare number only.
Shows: 30
